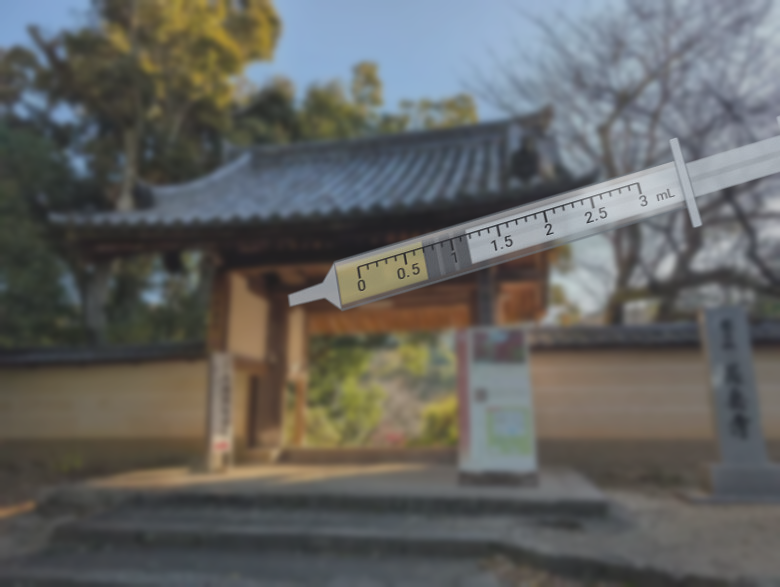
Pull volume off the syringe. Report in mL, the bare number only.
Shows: 0.7
